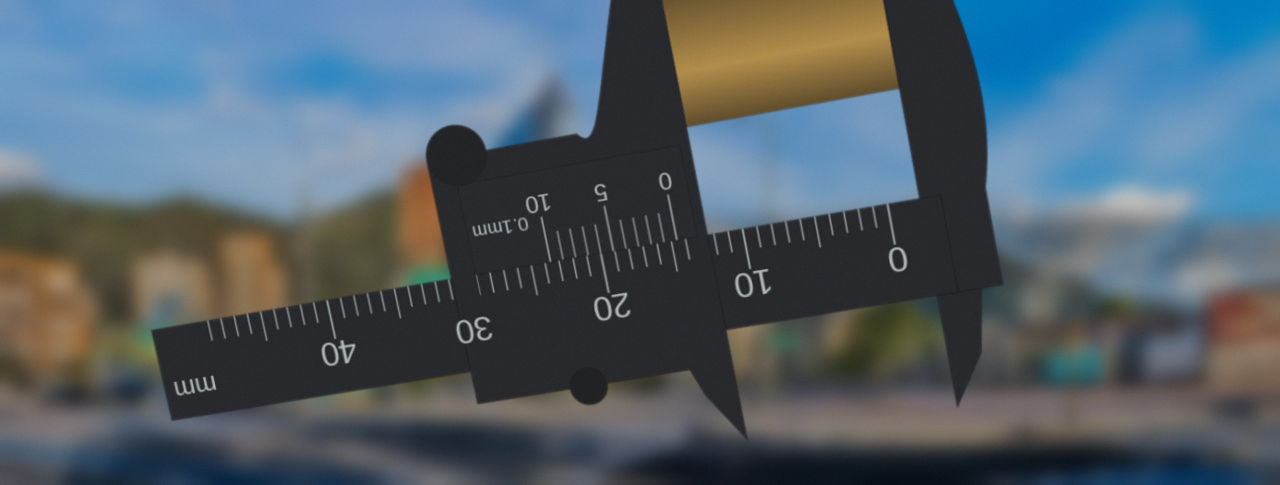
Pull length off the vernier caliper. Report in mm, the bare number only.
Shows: 14.6
